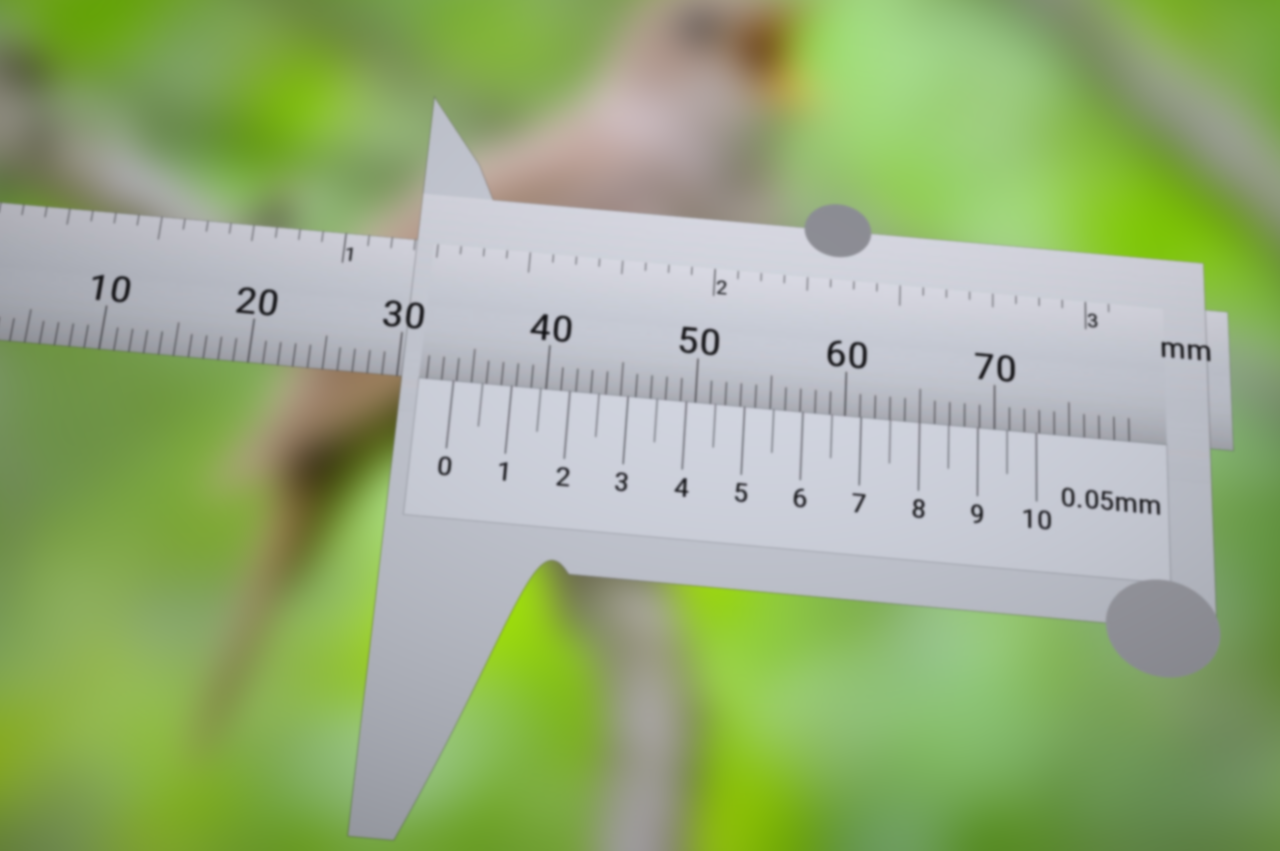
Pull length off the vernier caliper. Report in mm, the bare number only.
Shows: 33.8
